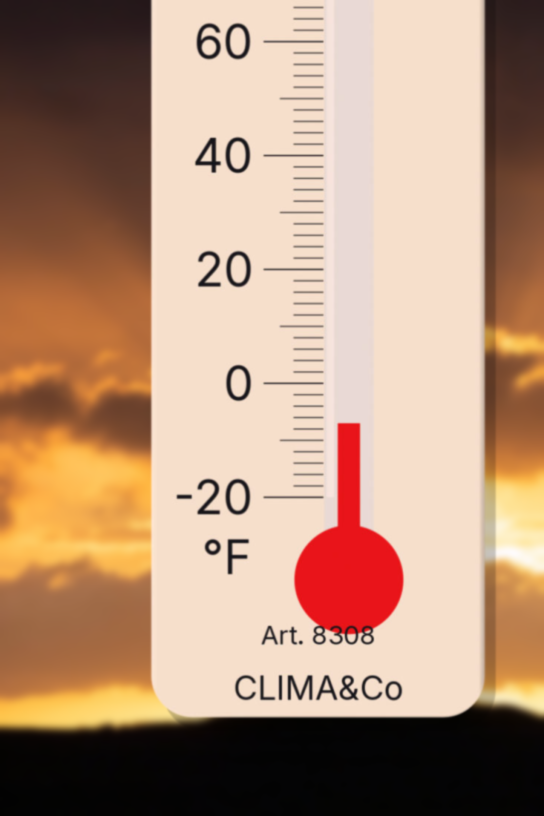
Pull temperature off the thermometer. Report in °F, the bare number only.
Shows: -7
